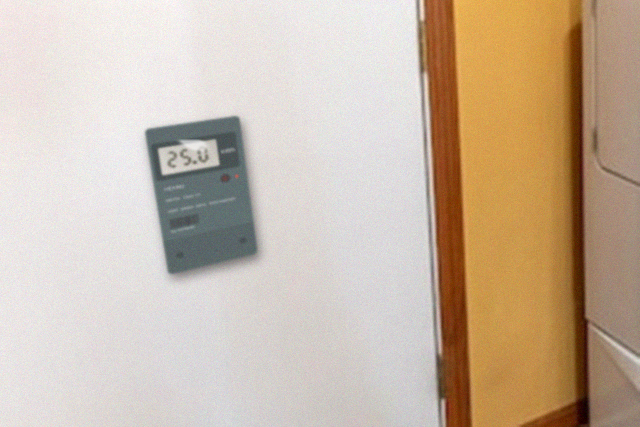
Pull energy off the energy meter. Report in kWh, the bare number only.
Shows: 25.0
